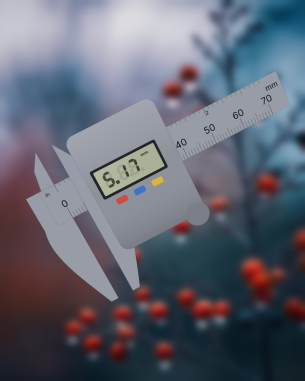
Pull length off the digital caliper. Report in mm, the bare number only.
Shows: 5.17
